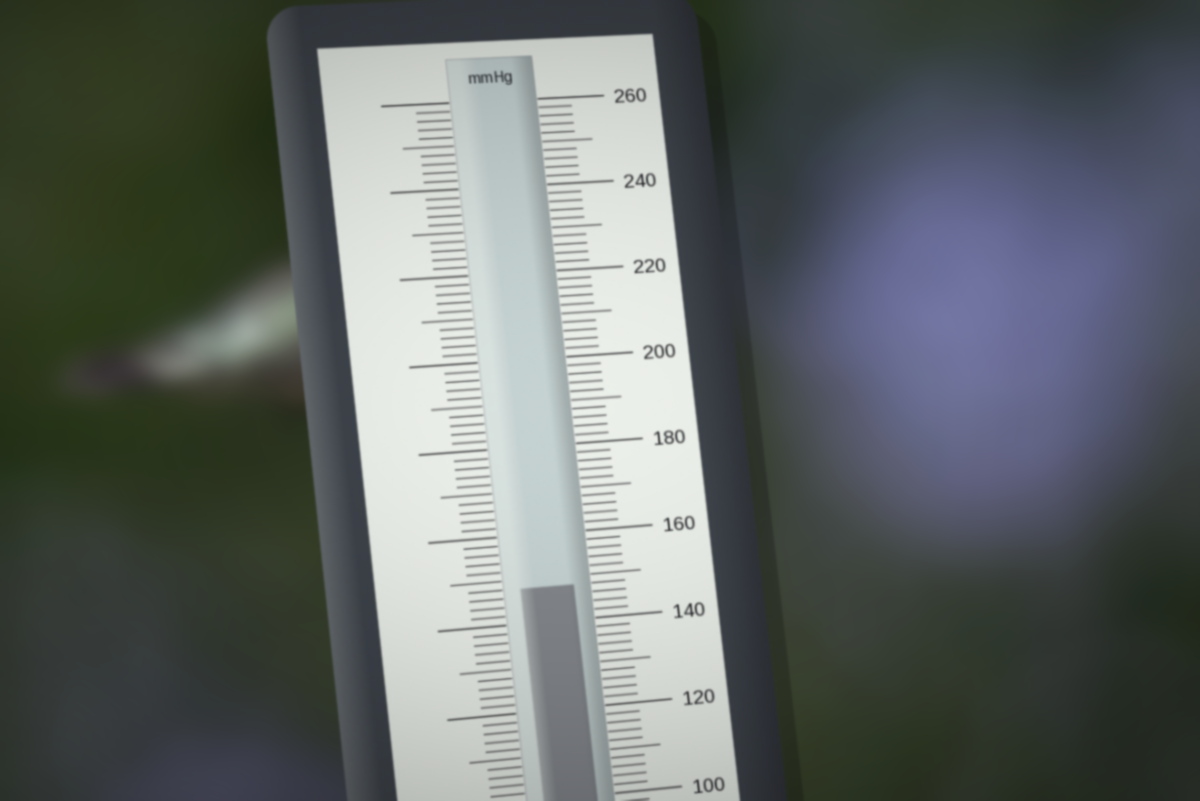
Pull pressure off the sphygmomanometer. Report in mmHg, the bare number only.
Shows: 148
